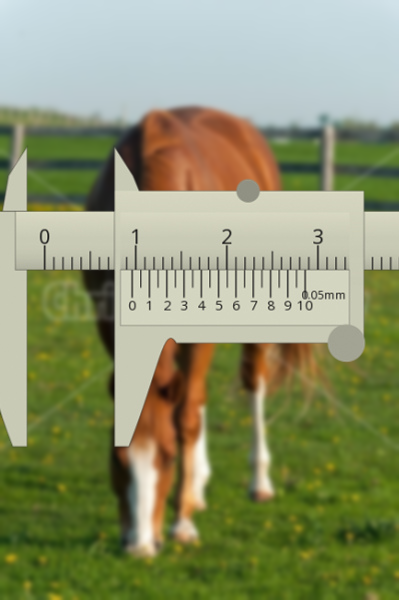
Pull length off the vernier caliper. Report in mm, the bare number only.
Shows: 9.6
